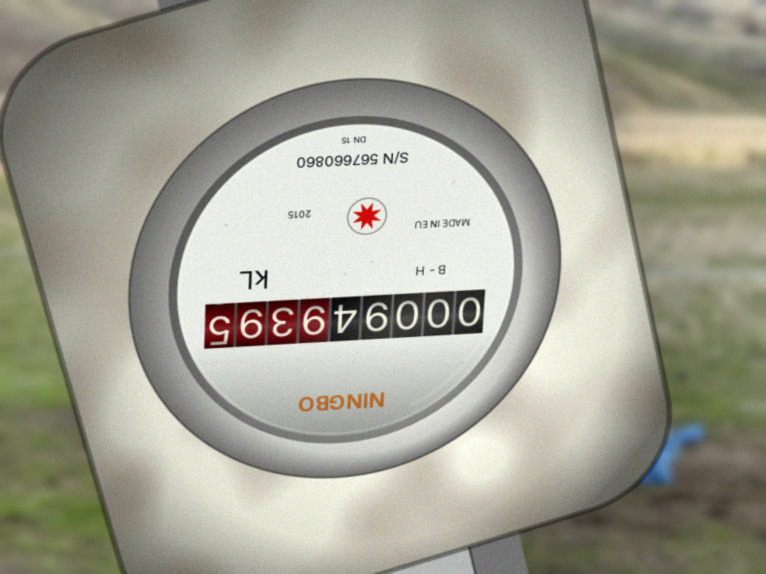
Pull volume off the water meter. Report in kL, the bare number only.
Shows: 94.9395
